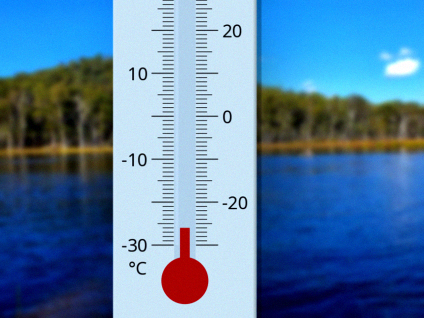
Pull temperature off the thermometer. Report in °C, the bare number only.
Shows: -26
